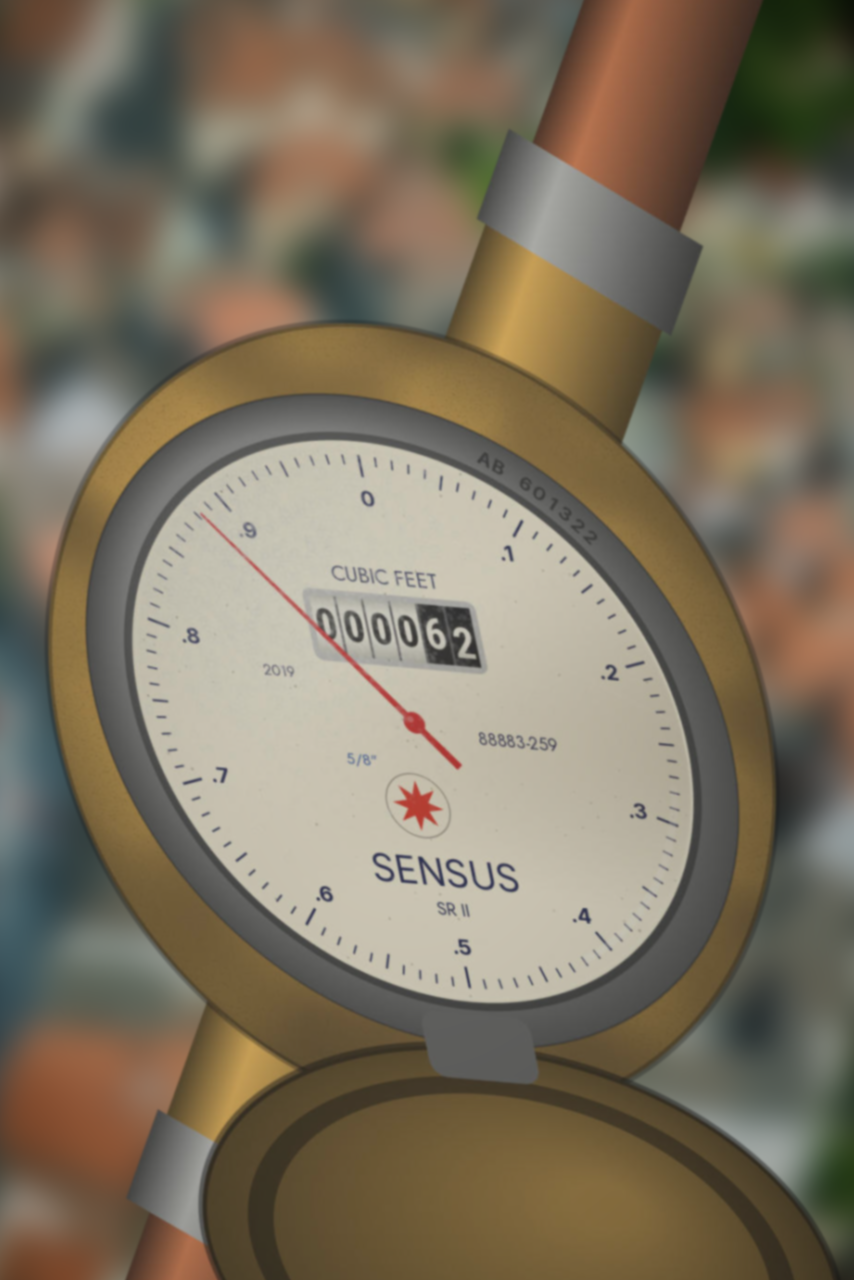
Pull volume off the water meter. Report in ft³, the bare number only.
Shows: 61.88
